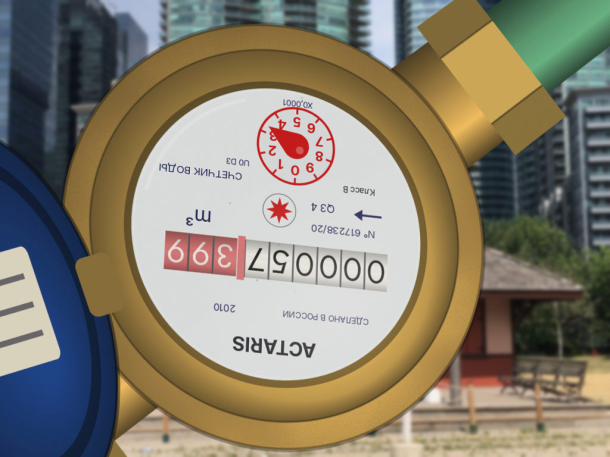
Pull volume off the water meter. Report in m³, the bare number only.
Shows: 57.3993
